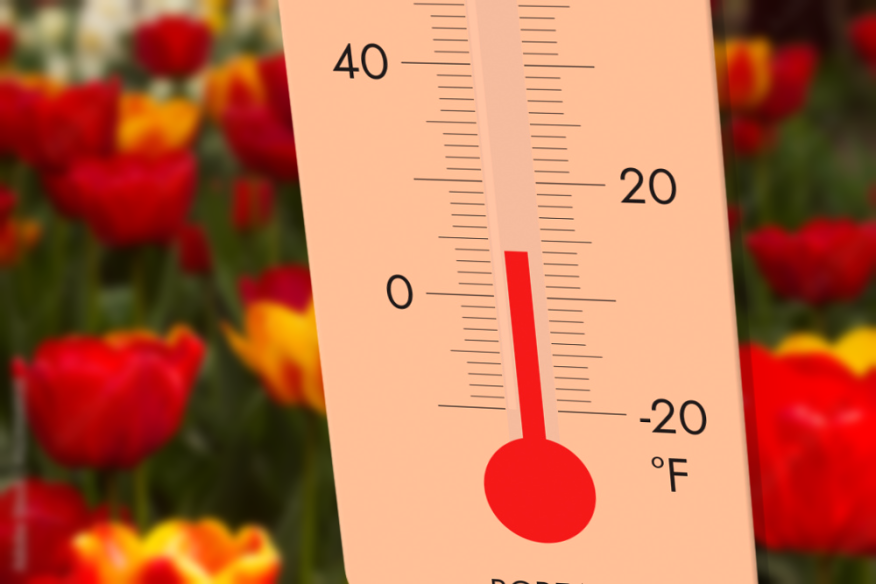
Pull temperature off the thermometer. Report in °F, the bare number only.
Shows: 8
